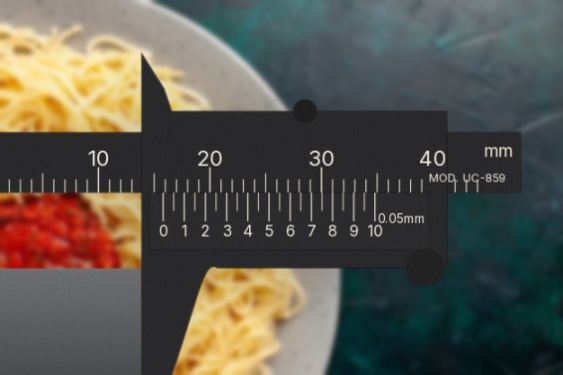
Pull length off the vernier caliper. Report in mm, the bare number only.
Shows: 15.8
